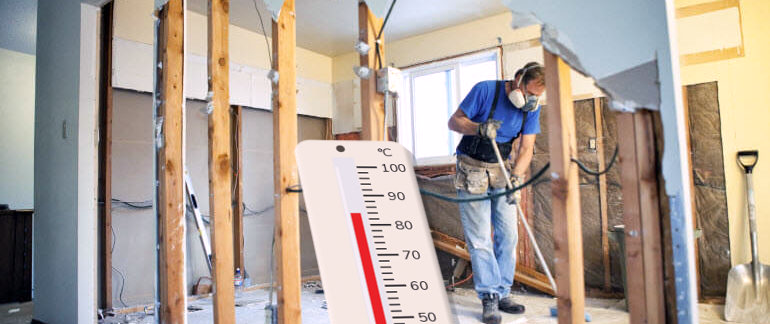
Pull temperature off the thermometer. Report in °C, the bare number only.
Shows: 84
